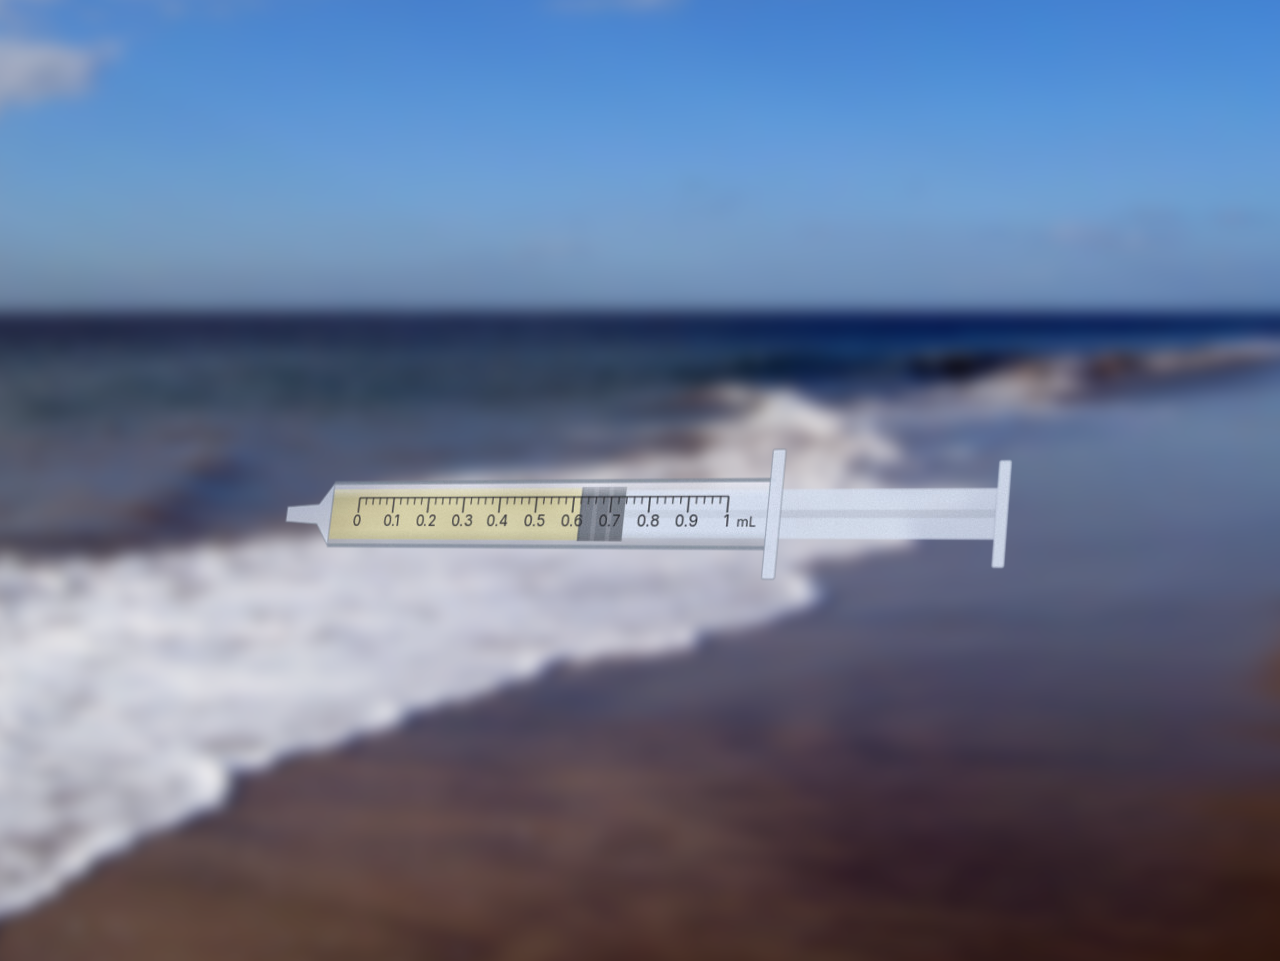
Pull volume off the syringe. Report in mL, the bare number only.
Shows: 0.62
